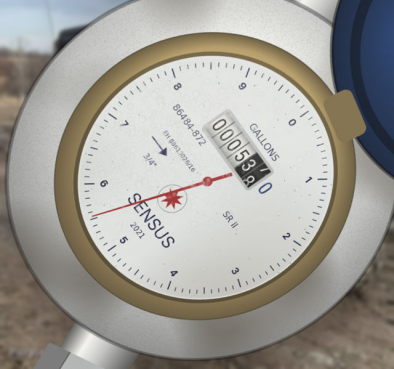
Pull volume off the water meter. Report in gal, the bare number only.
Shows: 5375.5
